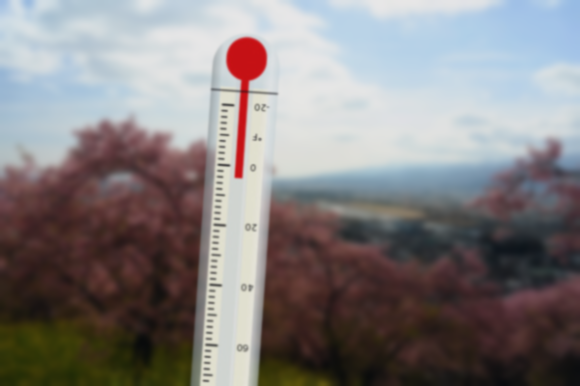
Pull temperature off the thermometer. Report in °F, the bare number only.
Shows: 4
